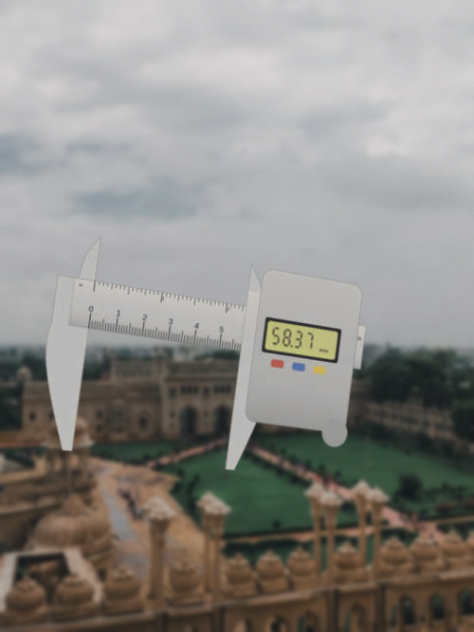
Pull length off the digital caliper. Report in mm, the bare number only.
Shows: 58.37
